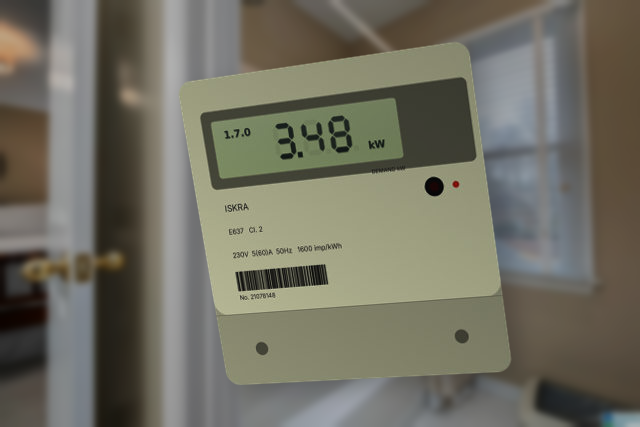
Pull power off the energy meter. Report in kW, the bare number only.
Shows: 3.48
